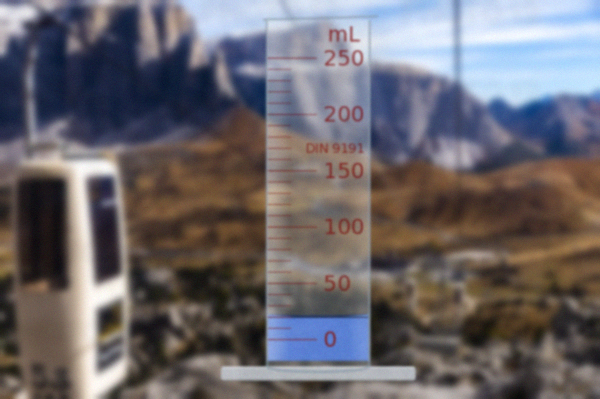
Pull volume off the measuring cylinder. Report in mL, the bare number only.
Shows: 20
